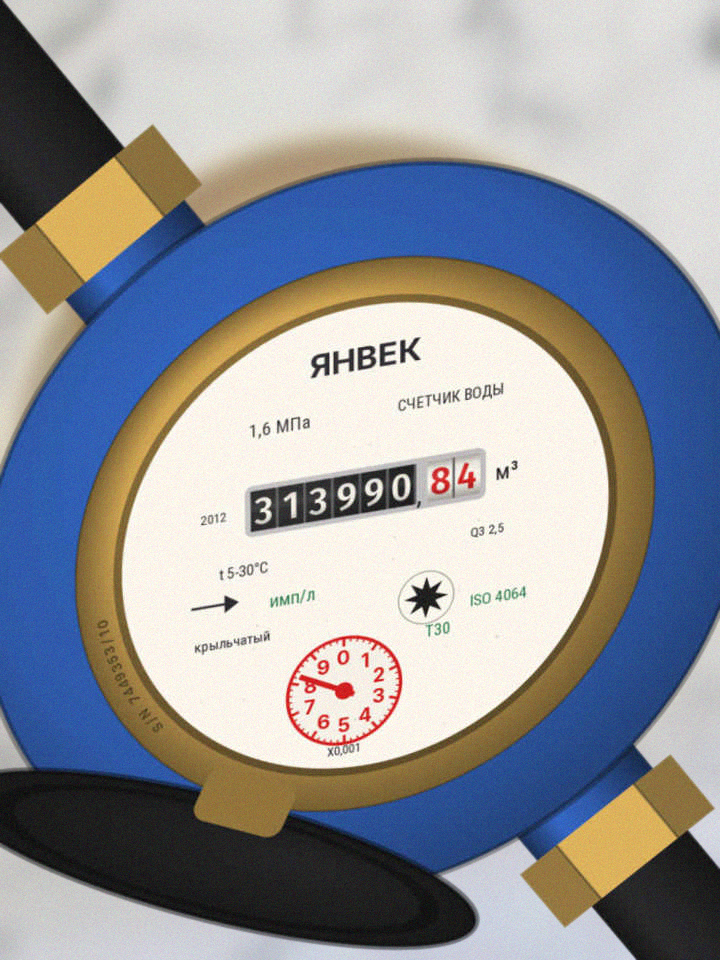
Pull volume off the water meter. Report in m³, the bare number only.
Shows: 313990.848
